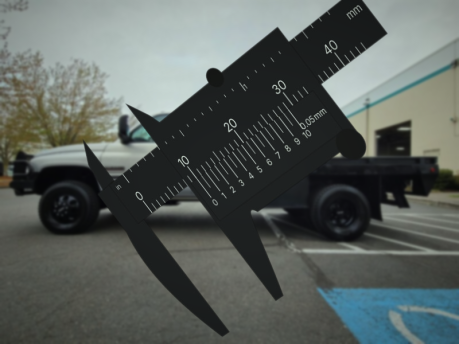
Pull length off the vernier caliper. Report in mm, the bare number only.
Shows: 10.0
